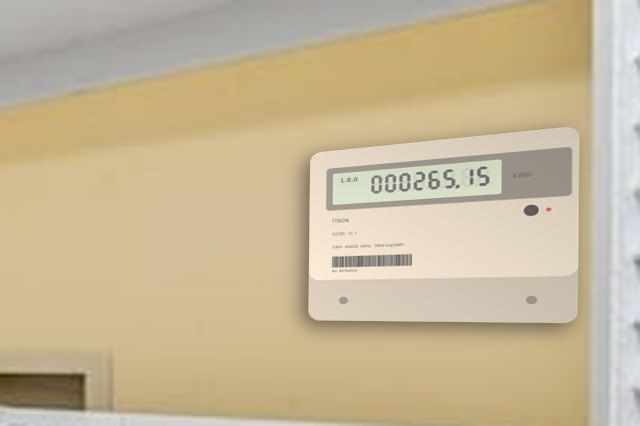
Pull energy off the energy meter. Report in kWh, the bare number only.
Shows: 265.15
